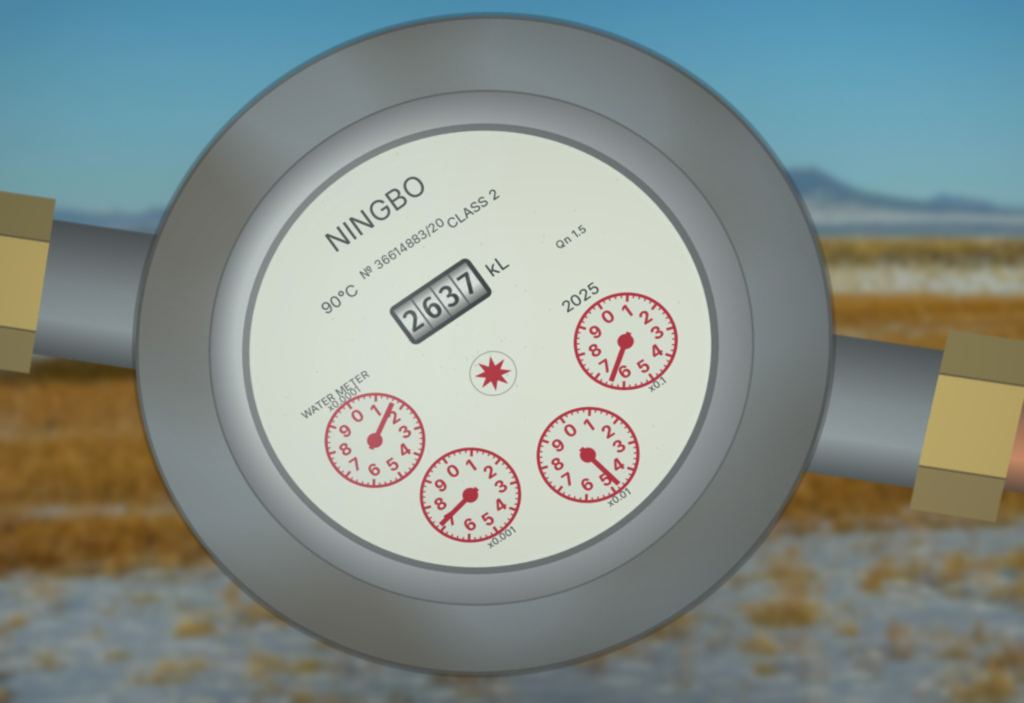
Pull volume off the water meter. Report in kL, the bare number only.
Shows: 2637.6471
